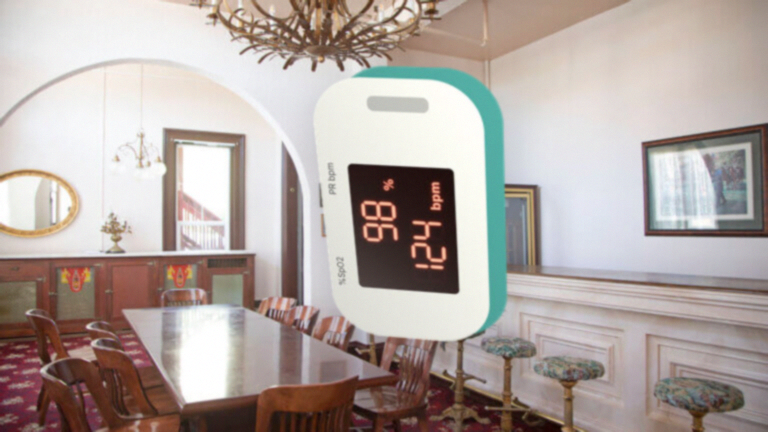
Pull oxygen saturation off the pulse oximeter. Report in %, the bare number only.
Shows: 98
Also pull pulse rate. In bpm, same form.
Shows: 124
